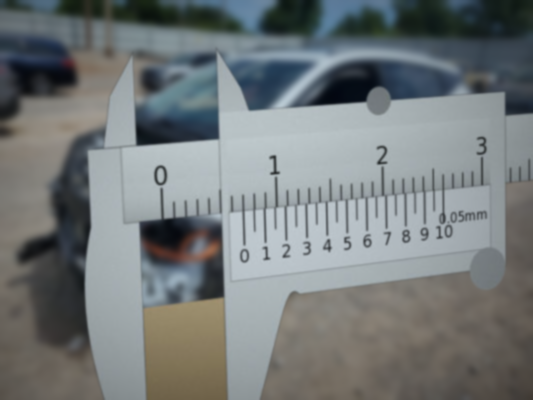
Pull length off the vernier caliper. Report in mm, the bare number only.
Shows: 7.0
